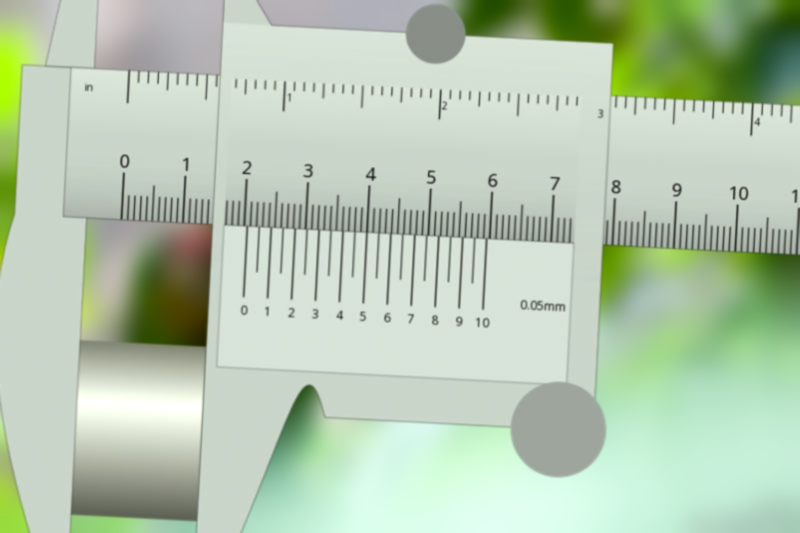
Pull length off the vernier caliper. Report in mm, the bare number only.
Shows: 20.5
